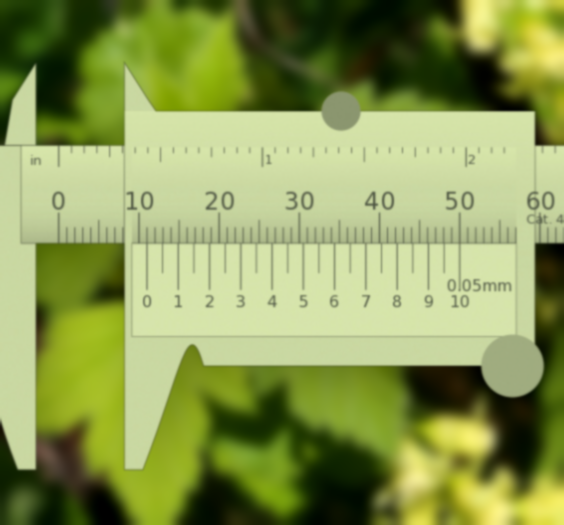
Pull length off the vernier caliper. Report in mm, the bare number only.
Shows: 11.0
